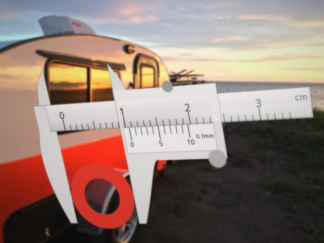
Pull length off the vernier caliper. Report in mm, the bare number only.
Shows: 10.6
